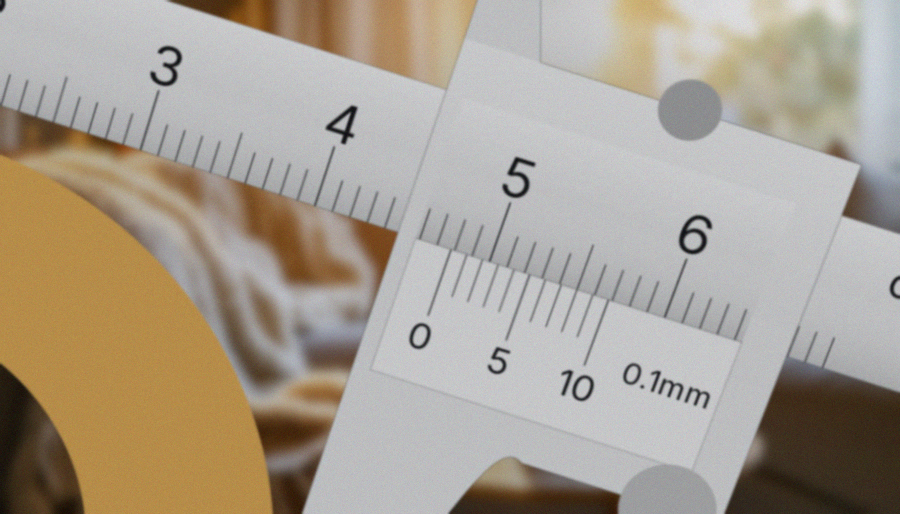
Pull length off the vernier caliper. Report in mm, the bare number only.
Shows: 47.8
